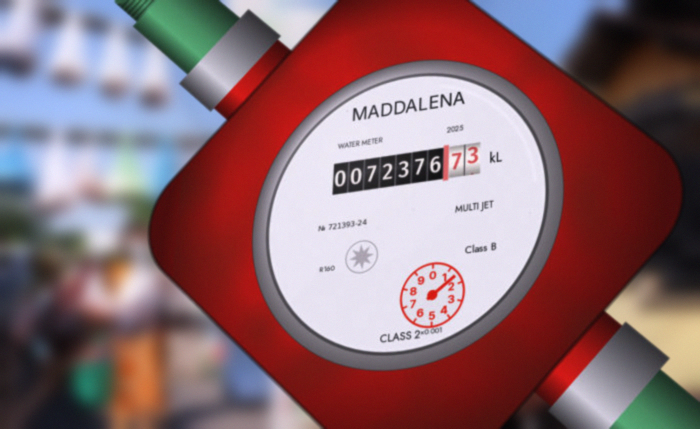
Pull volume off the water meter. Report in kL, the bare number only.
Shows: 72376.731
